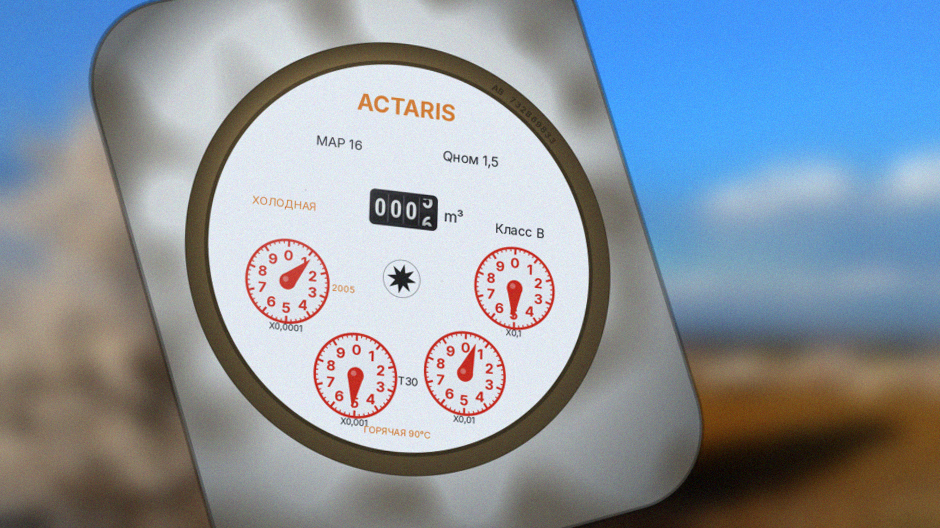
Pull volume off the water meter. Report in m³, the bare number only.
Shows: 5.5051
